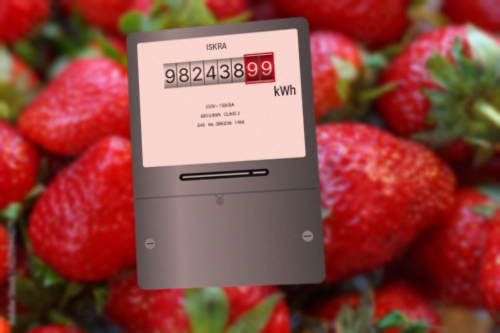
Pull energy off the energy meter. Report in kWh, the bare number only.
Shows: 982438.99
